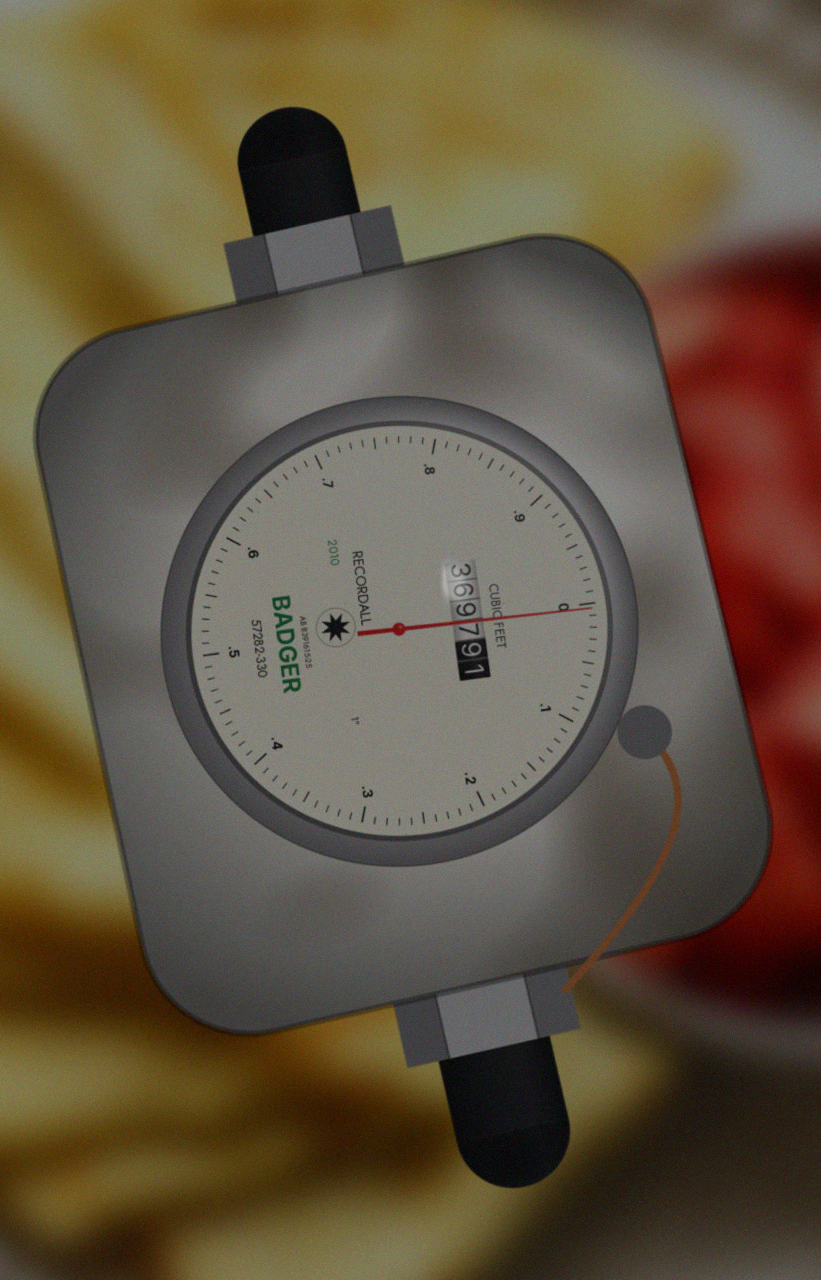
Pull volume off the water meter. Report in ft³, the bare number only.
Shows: 369791.00
